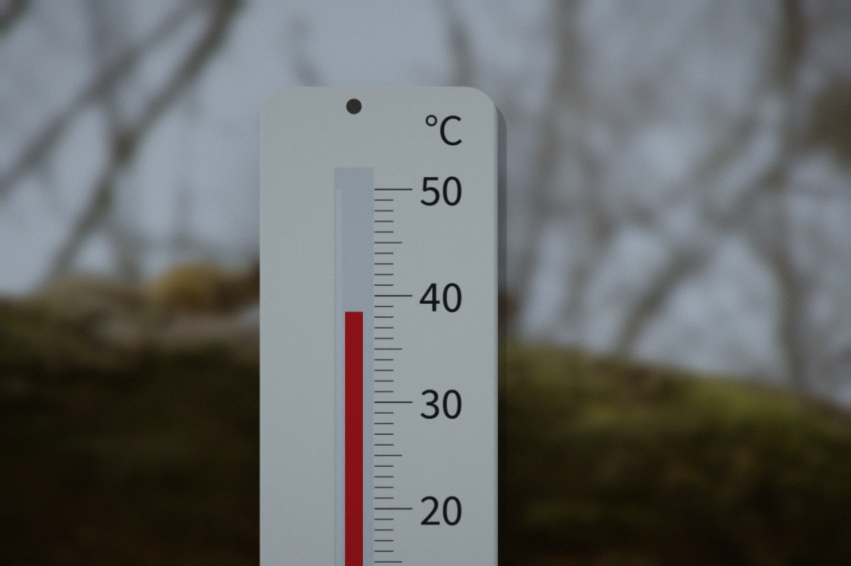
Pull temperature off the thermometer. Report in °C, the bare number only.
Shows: 38.5
